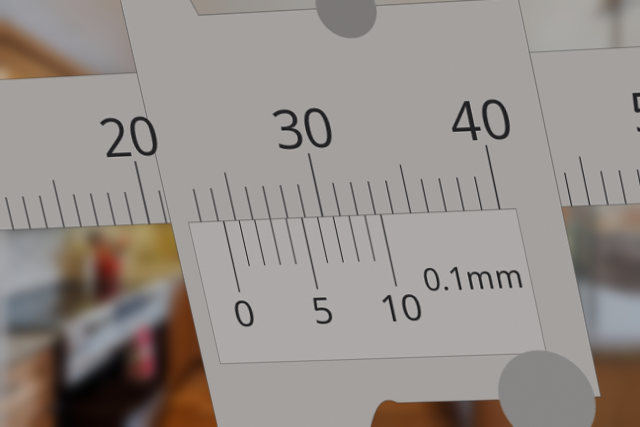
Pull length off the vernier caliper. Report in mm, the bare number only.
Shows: 24.3
